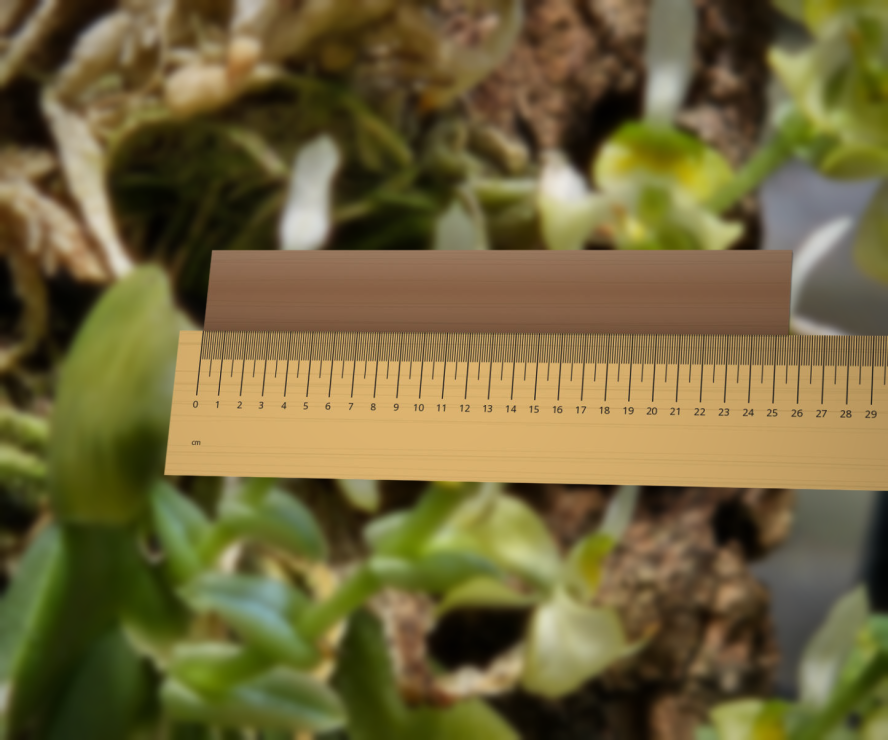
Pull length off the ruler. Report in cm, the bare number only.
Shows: 25.5
